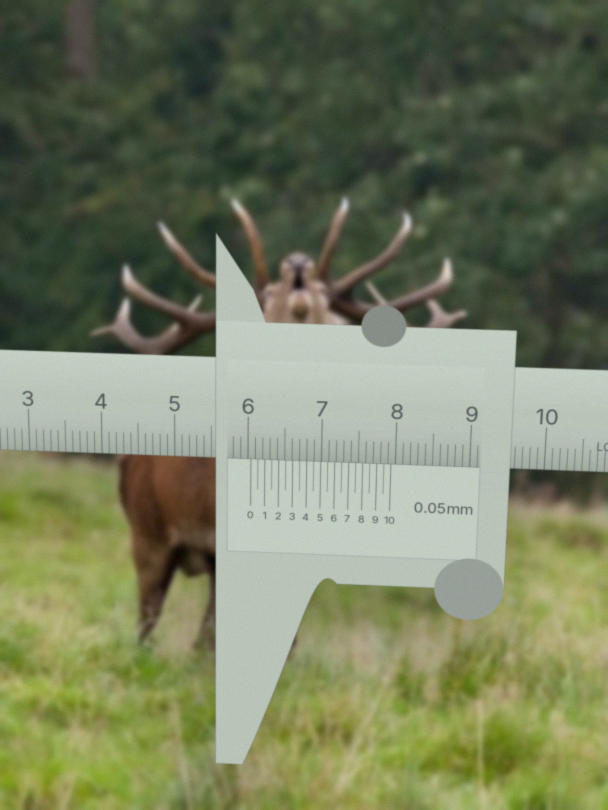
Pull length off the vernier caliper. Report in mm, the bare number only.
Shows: 60.4
